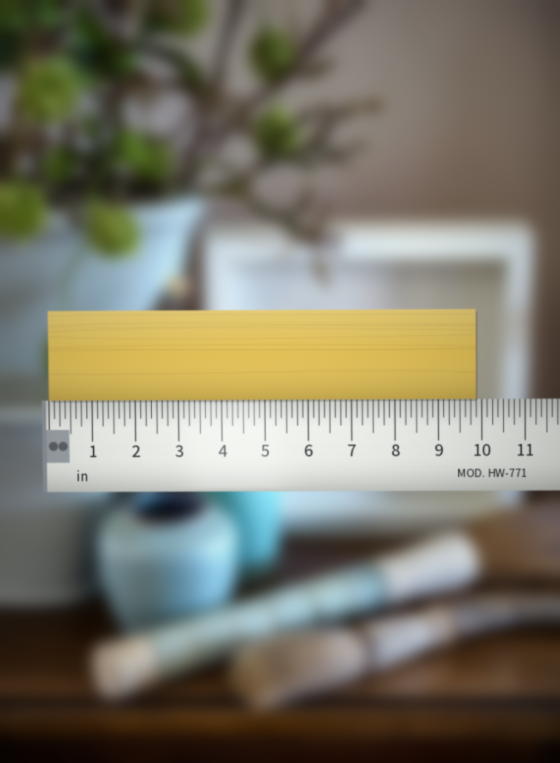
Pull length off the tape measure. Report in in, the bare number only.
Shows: 9.875
